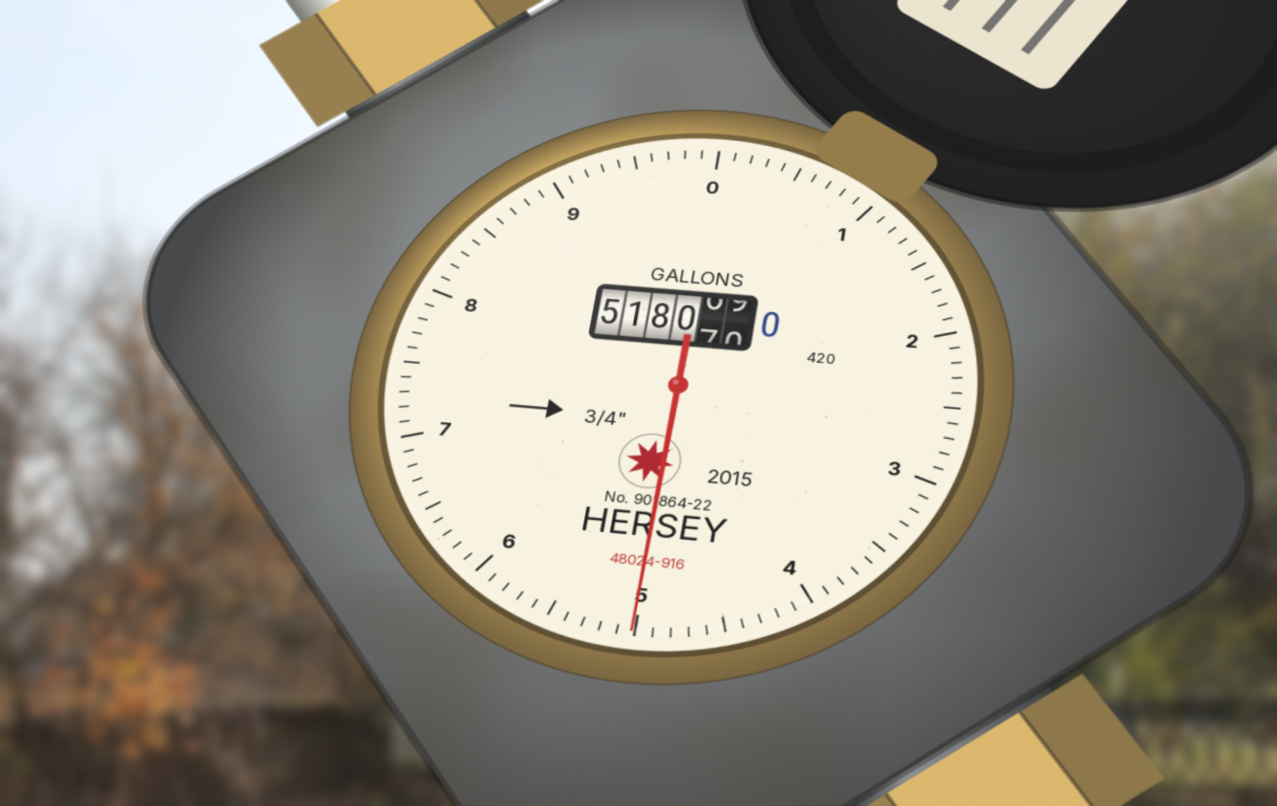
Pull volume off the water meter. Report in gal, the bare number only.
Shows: 5180695.0
